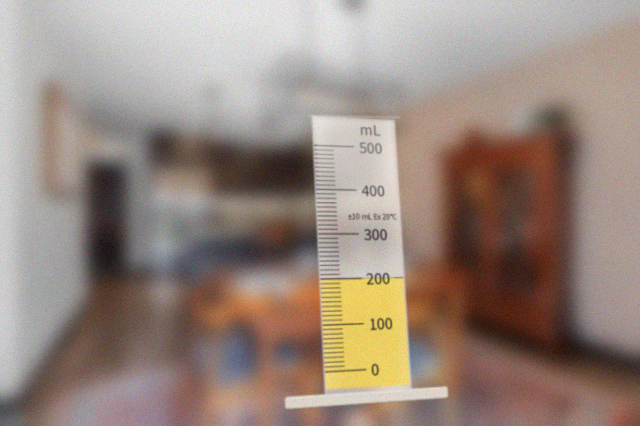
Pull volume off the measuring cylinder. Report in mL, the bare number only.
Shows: 200
